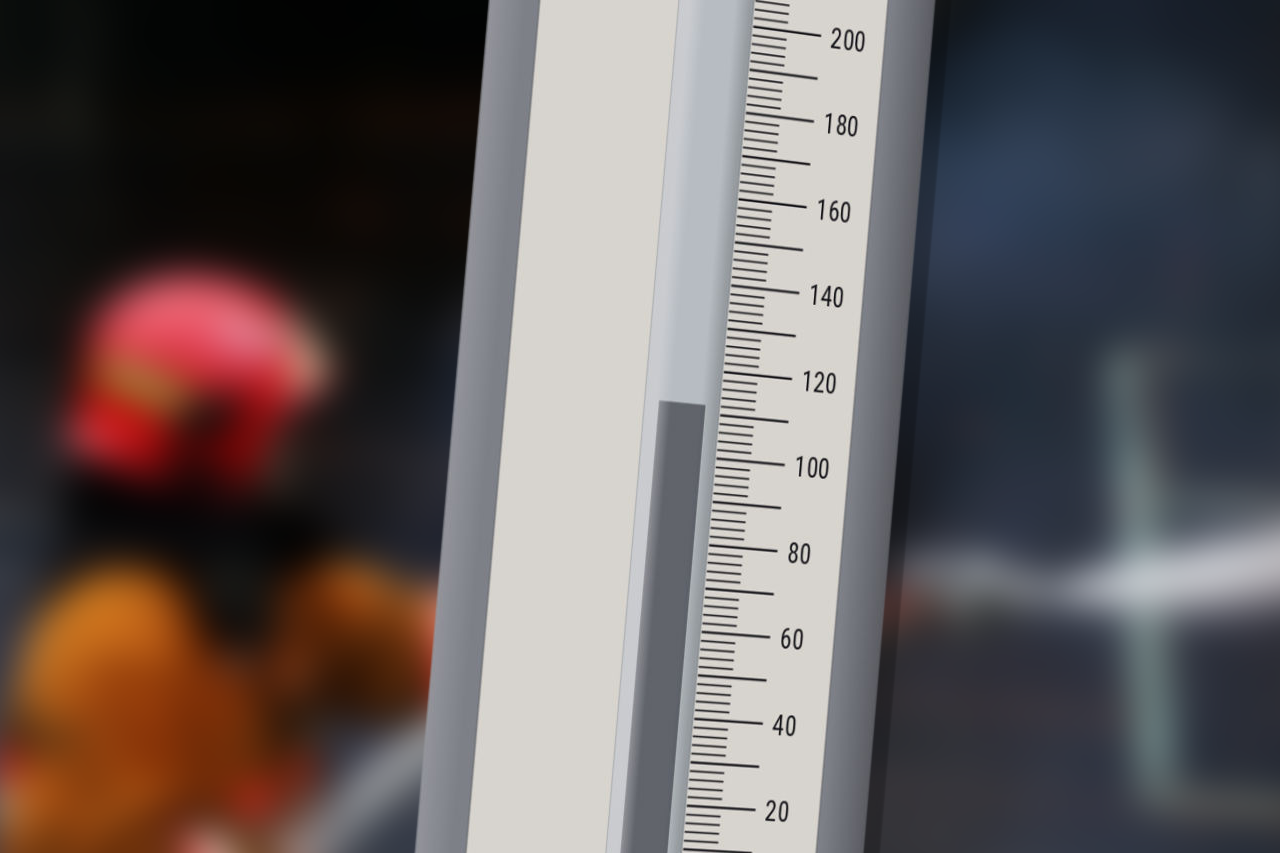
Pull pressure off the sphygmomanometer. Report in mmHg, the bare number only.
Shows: 112
